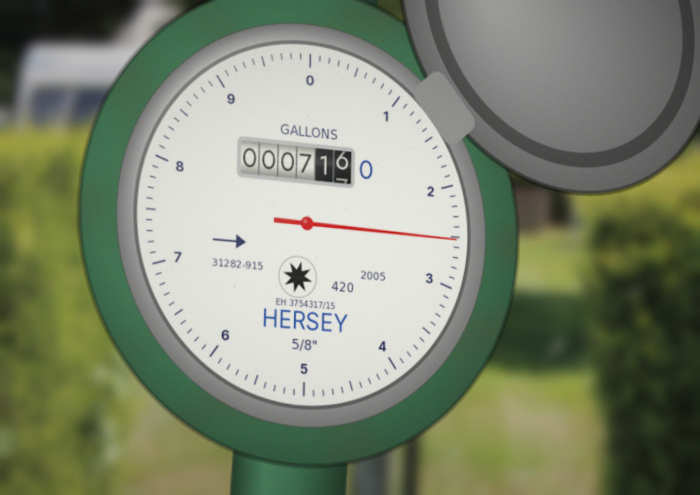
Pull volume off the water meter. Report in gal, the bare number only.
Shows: 7162.5
